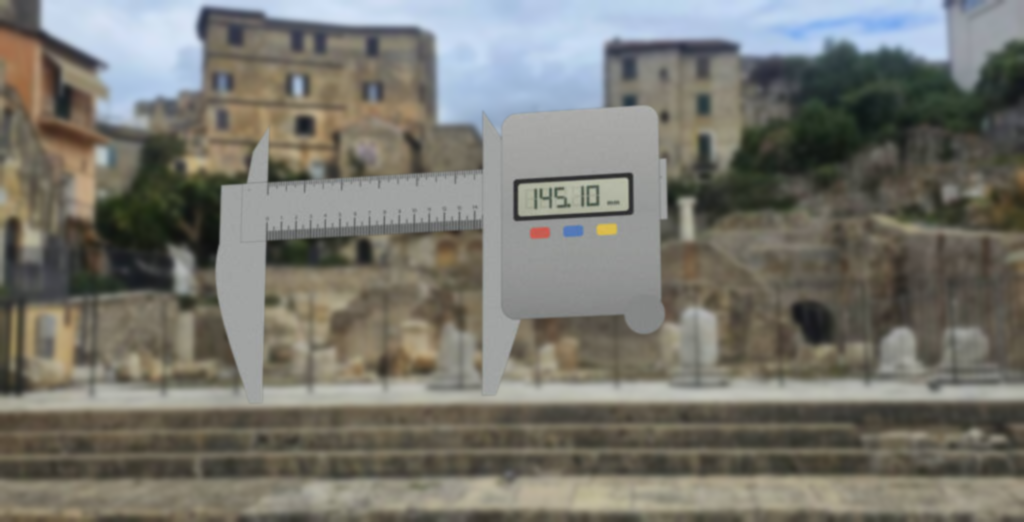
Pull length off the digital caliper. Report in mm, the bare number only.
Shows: 145.10
